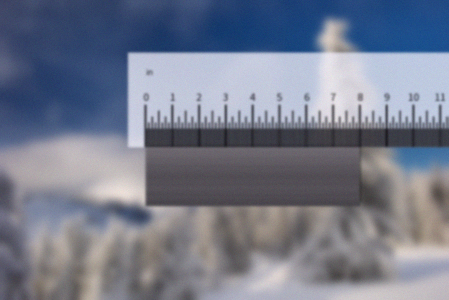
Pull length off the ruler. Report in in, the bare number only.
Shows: 8
